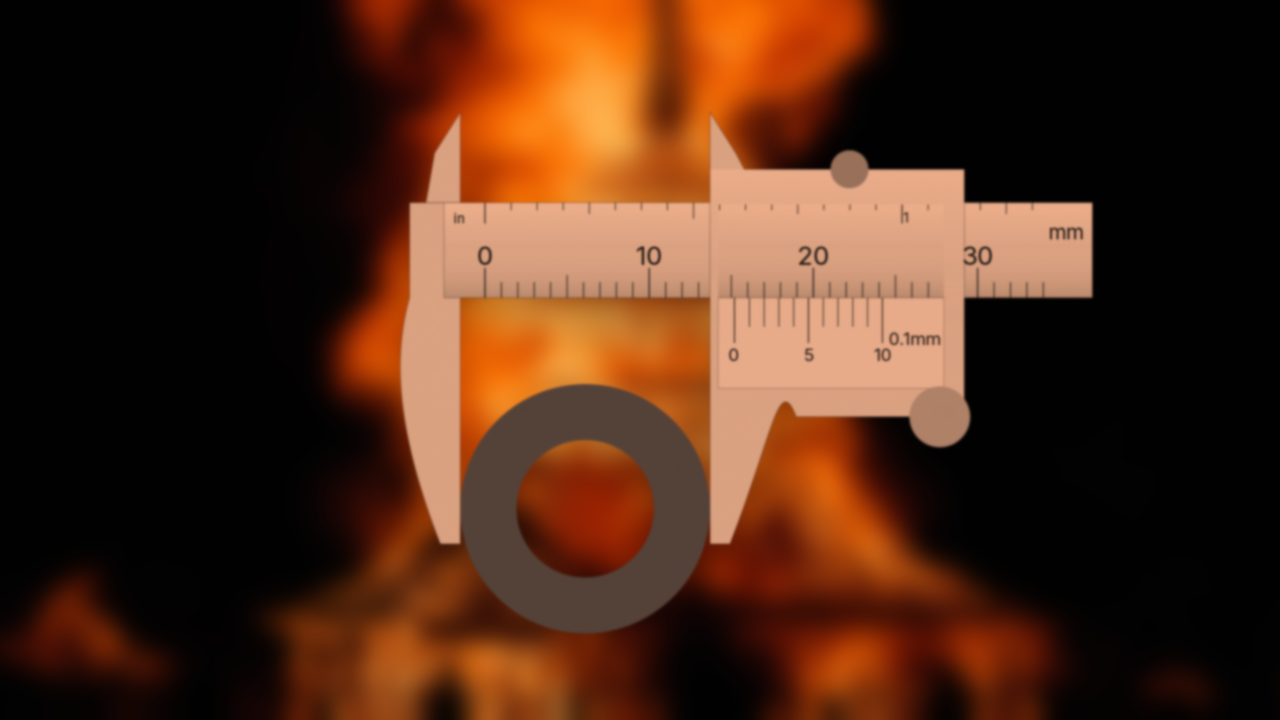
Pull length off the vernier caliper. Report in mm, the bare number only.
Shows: 15.2
